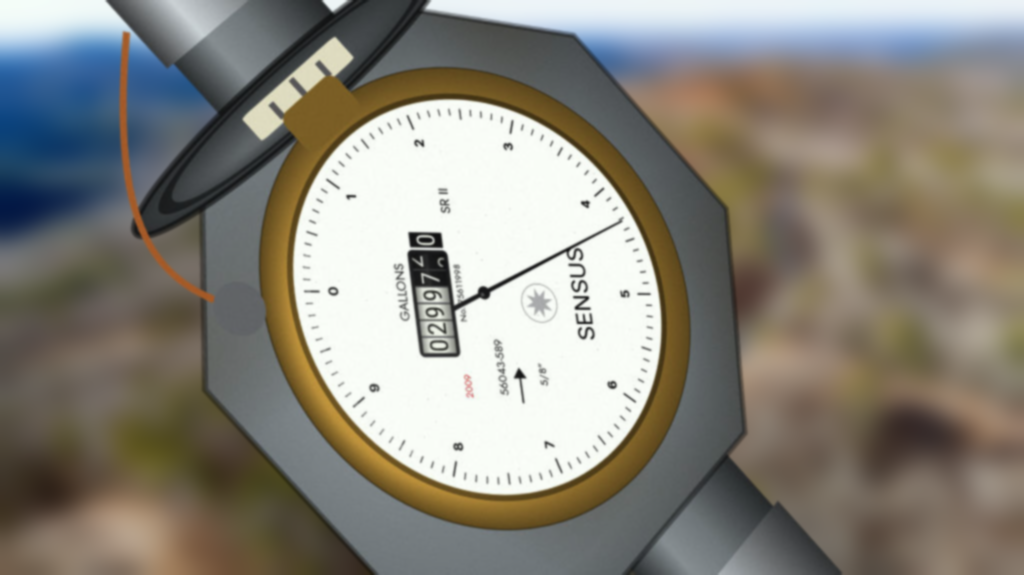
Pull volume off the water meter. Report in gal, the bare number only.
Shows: 299724.3
